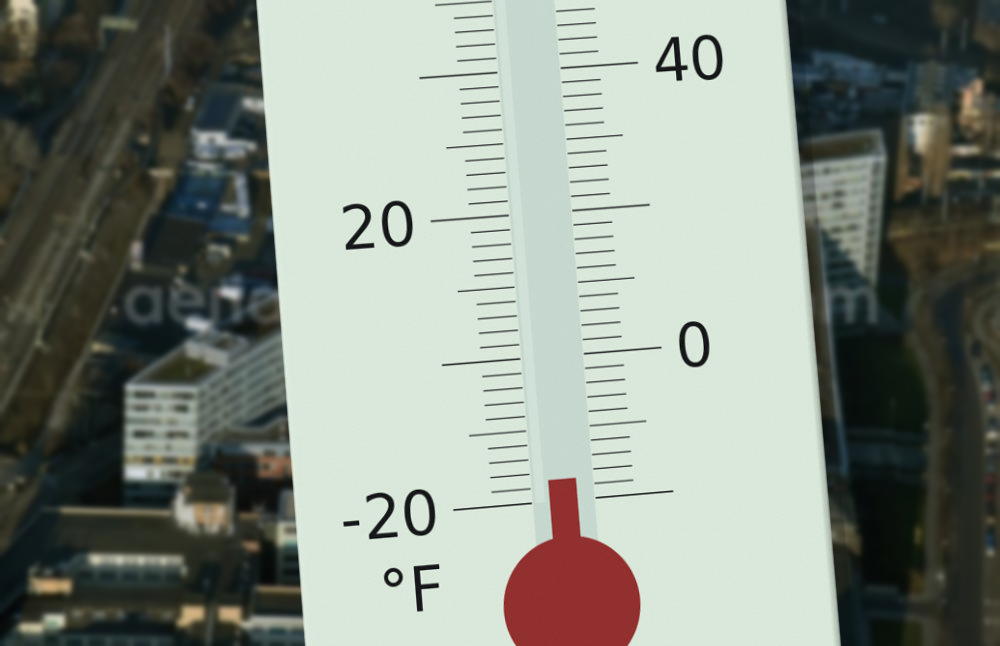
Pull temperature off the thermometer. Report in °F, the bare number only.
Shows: -17
